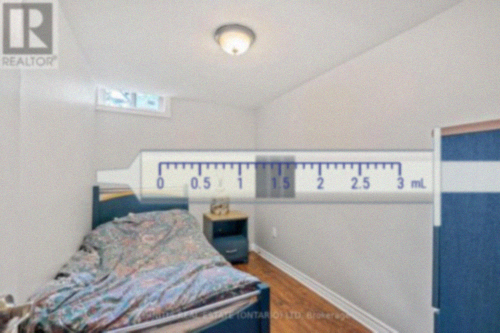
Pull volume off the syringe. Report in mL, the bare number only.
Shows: 1.2
